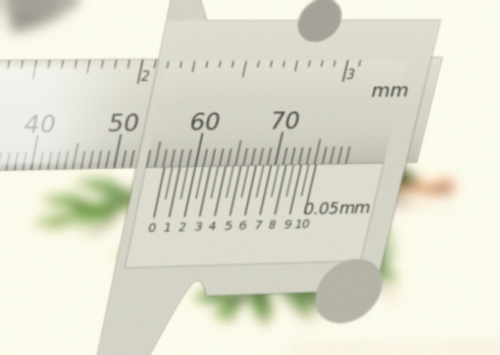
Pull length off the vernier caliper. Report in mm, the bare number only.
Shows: 56.2
